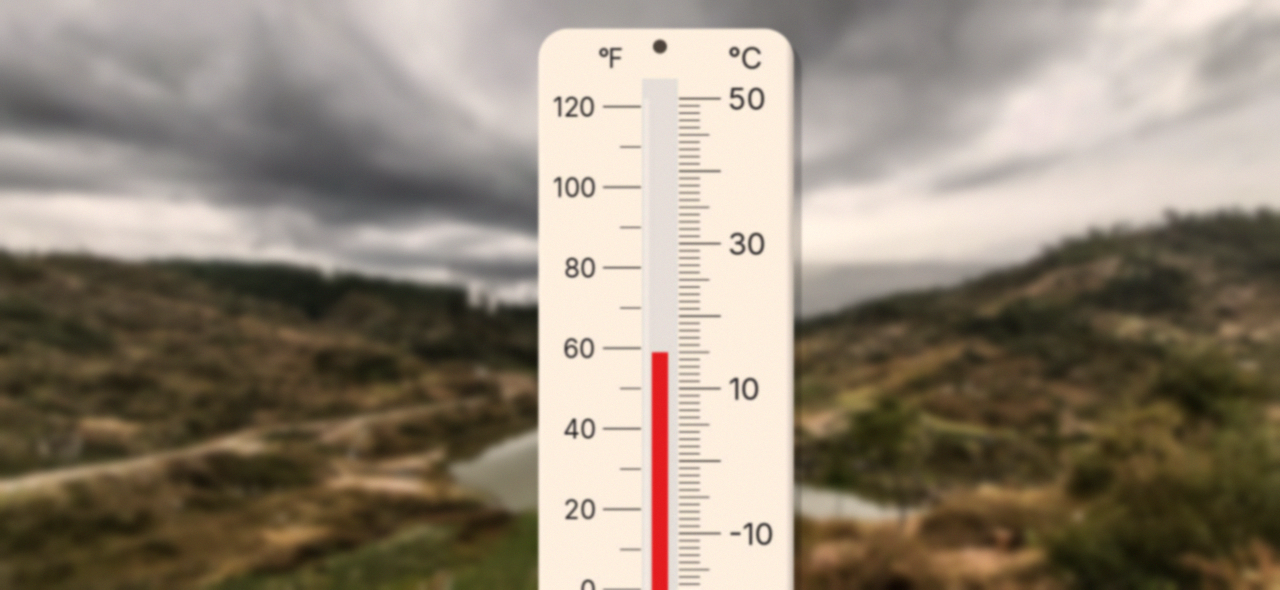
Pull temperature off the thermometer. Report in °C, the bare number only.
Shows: 15
